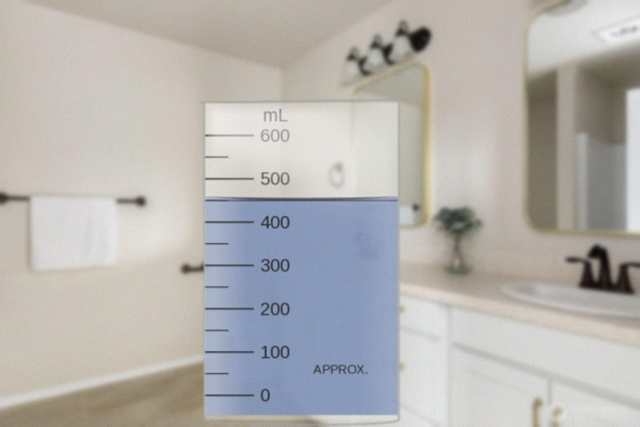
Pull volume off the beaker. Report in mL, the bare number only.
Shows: 450
